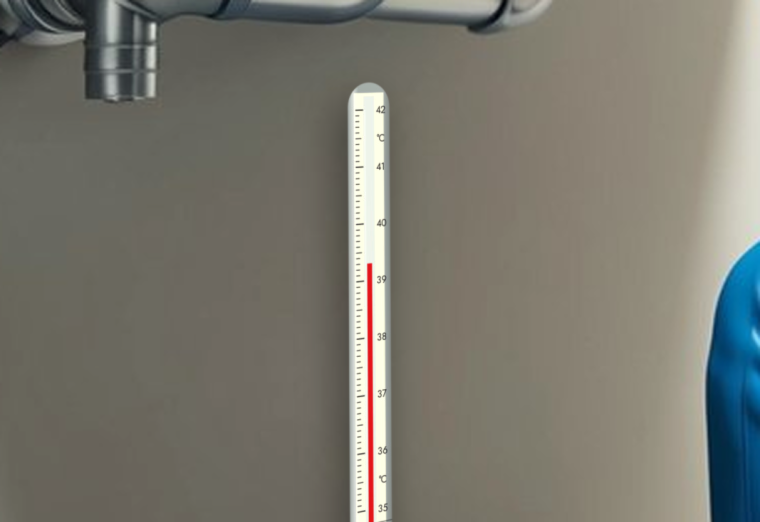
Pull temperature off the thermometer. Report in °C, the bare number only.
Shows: 39.3
